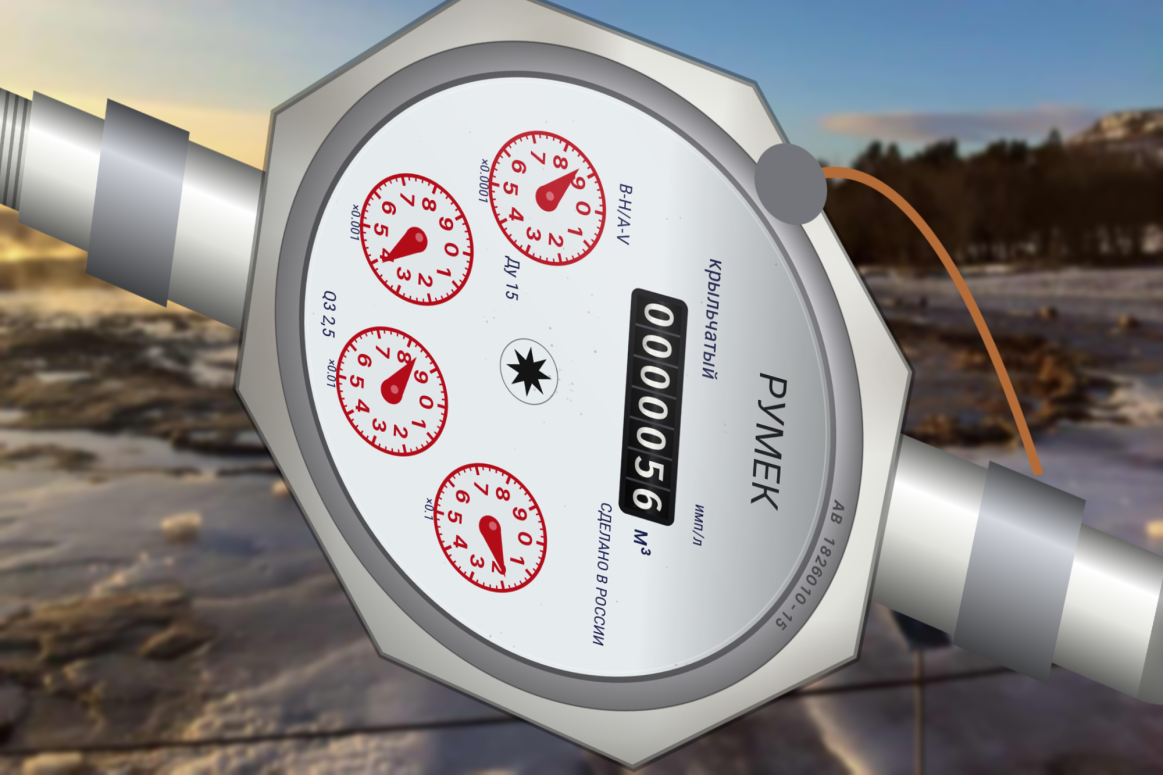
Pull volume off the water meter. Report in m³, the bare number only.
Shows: 56.1838
